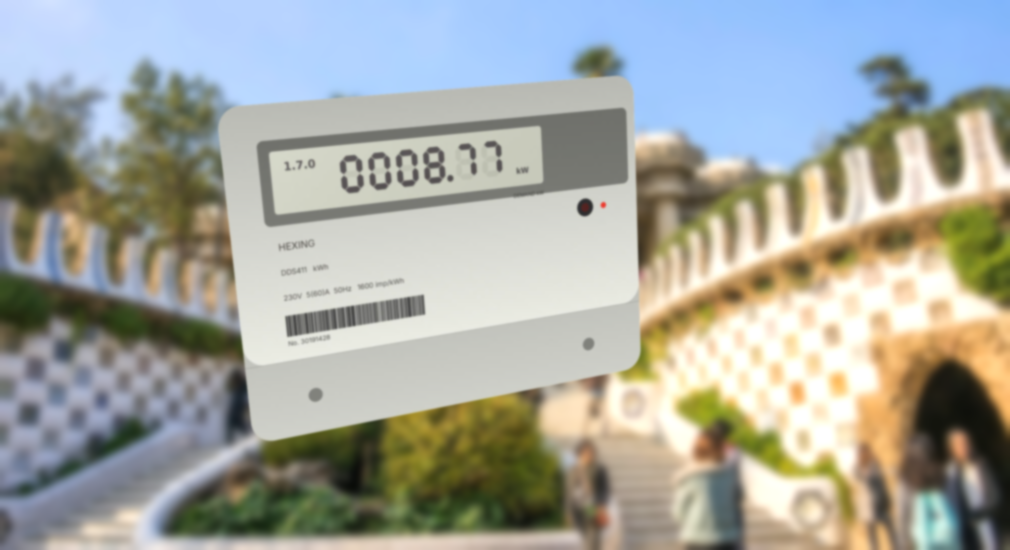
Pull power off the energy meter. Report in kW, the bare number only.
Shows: 8.77
